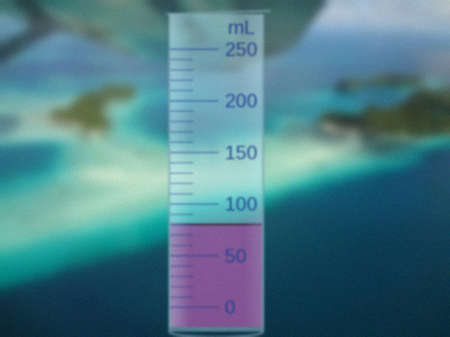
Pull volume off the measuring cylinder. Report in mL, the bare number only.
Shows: 80
